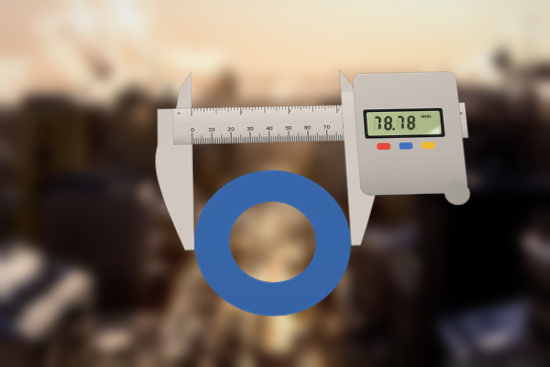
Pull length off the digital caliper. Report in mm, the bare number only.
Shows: 78.78
